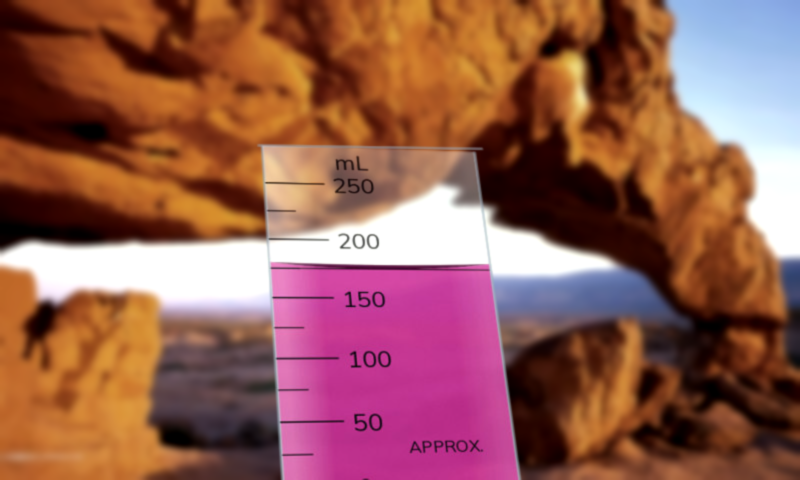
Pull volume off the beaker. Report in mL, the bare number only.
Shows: 175
